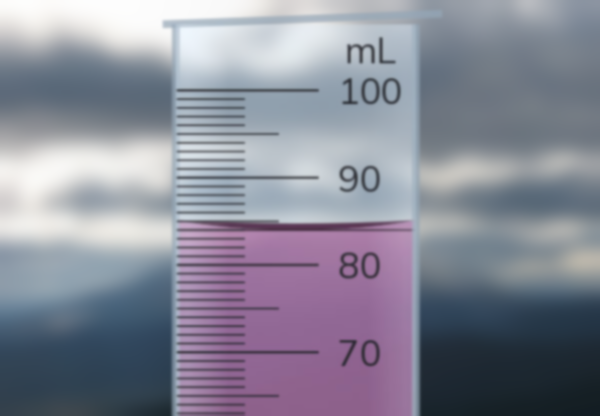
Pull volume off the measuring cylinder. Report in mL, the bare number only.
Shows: 84
